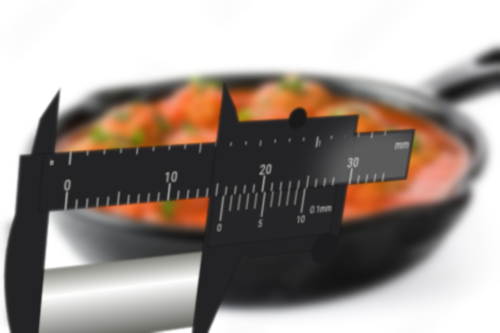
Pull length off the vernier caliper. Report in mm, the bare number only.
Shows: 15.8
